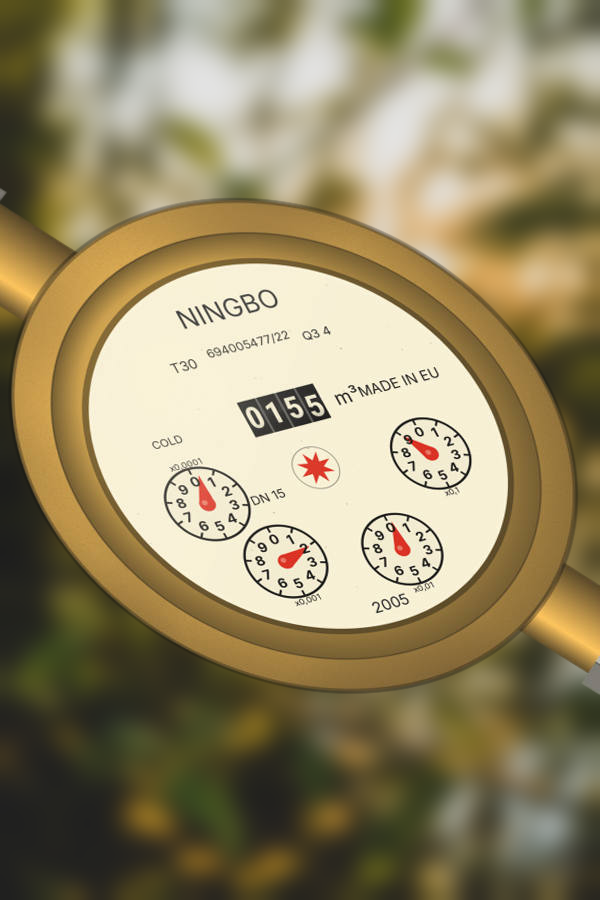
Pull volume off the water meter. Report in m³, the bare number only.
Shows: 154.9020
